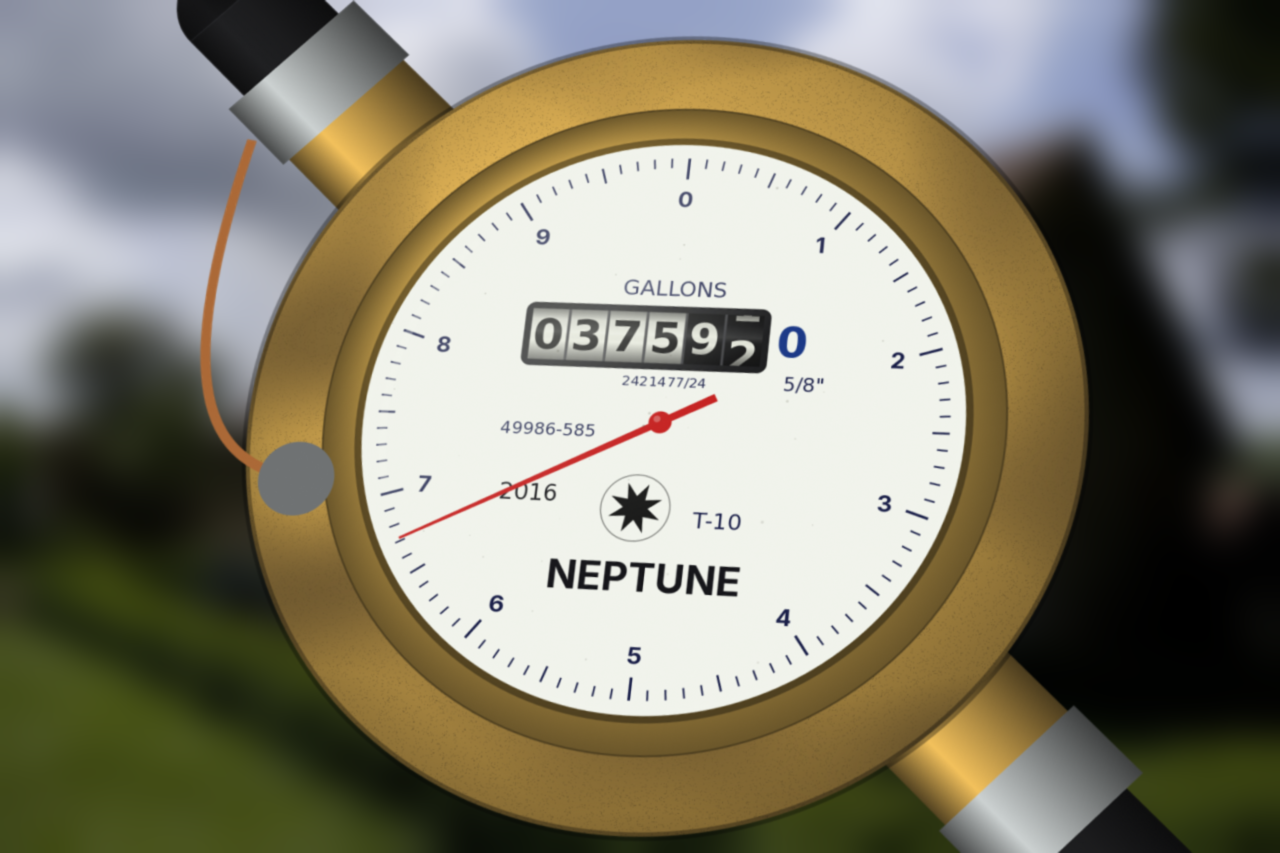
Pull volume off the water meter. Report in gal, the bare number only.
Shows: 375916.7
